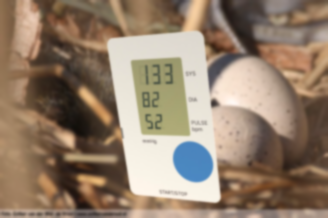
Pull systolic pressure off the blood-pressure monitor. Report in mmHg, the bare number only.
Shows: 133
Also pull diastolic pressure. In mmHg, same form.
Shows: 82
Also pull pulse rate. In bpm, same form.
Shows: 52
